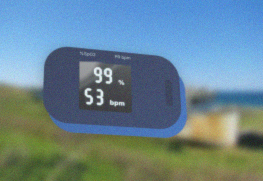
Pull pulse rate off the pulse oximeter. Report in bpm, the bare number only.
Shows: 53
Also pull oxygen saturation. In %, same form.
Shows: 99
